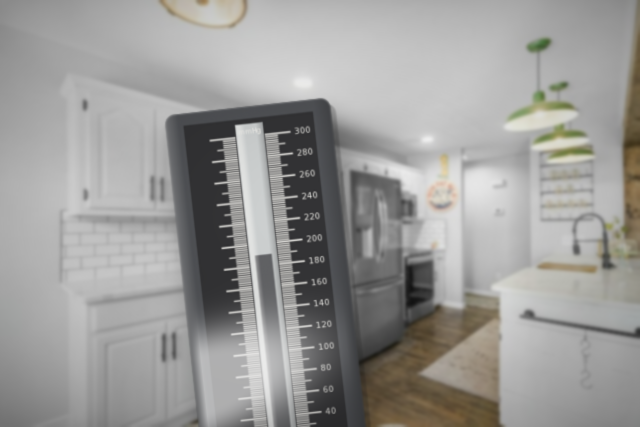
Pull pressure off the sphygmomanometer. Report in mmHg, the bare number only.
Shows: 190
